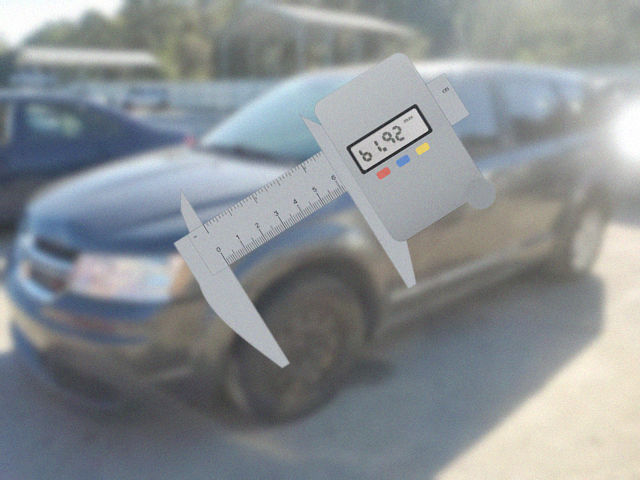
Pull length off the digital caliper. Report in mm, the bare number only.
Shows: 61.92
